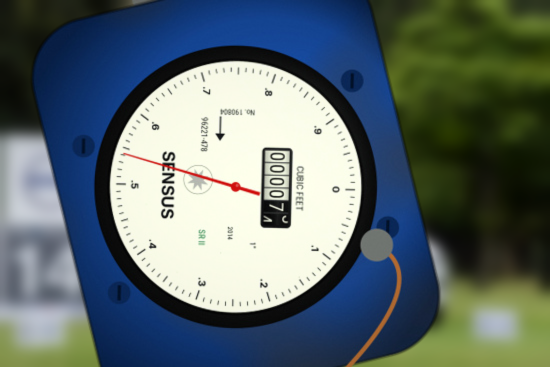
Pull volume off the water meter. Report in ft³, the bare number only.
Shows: 73.54
